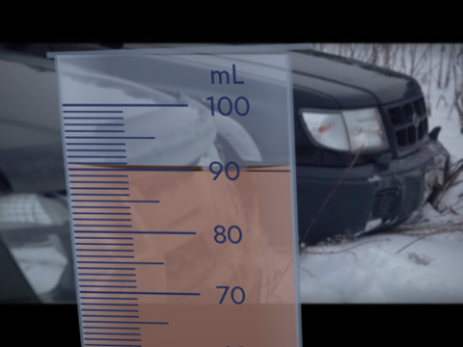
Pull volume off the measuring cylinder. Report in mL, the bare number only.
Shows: 90
